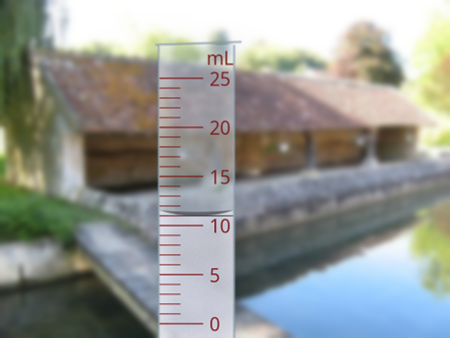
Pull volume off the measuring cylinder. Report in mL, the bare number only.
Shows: 11
